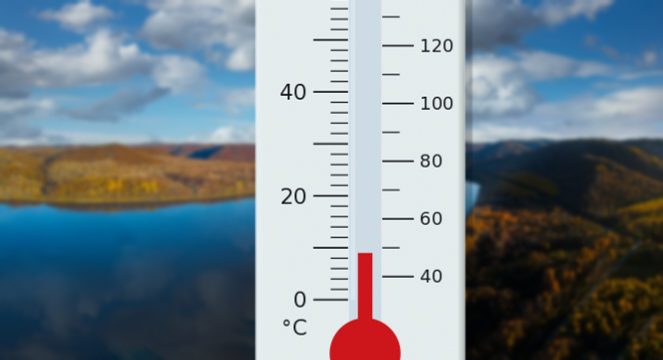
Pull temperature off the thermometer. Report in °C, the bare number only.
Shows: 9
